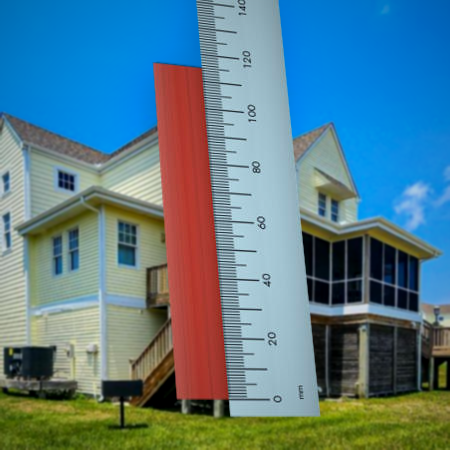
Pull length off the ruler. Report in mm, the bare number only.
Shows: 115
